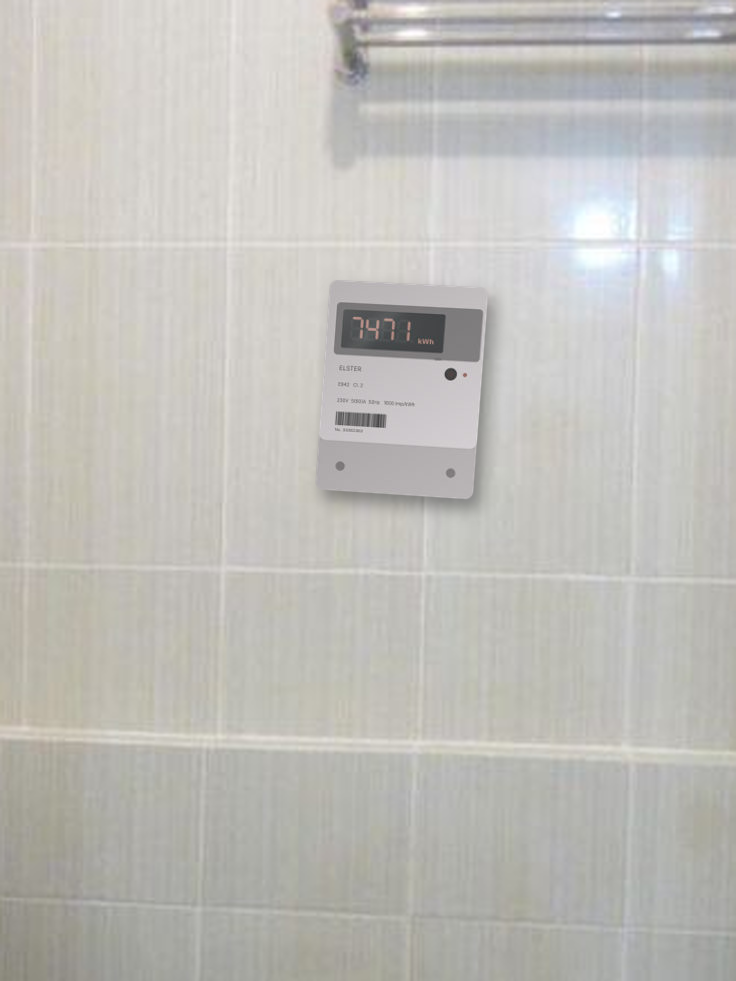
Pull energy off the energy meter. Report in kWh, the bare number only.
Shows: 7471
